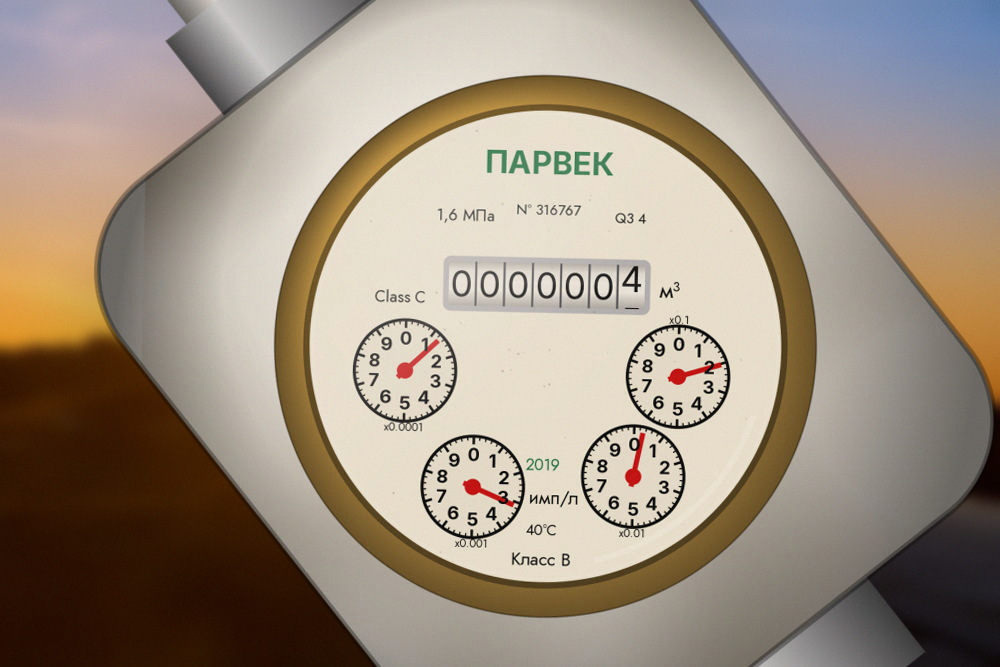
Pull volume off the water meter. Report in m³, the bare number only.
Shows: 4.2031
